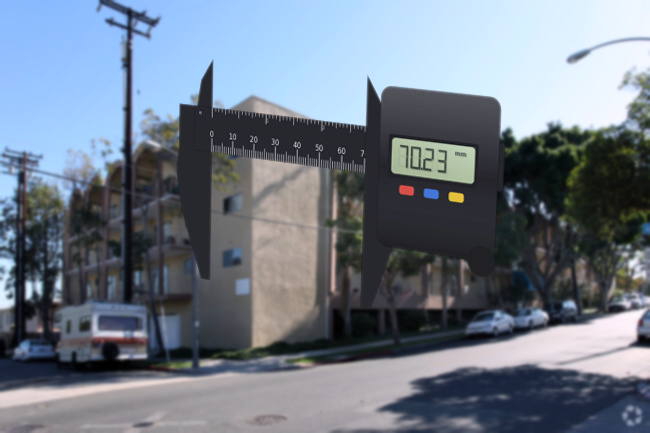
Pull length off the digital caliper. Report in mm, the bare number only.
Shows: 70.23
